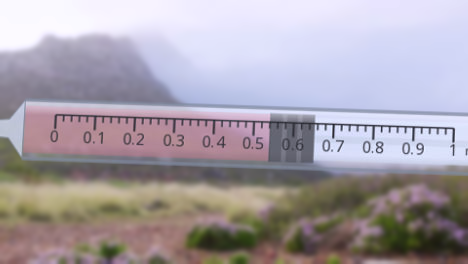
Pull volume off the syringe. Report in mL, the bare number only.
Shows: 0.54
